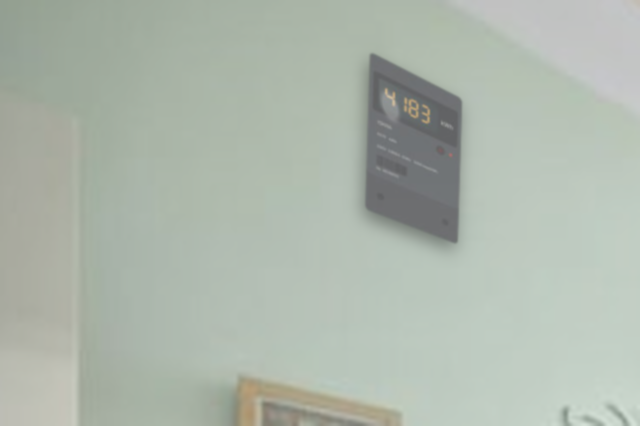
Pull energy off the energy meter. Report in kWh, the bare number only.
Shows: 4183
